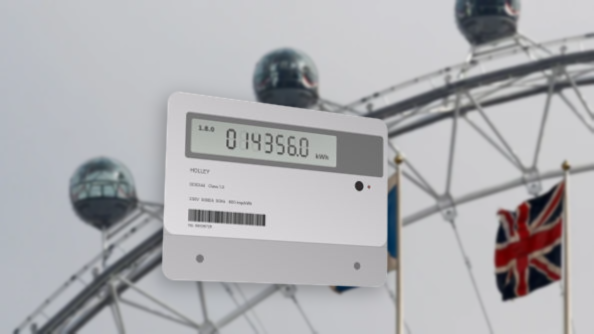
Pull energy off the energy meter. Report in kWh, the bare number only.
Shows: 14356.0
